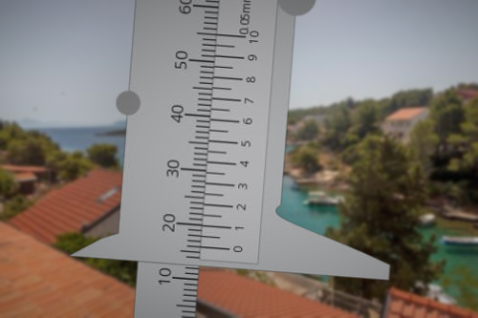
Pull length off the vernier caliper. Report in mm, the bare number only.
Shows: 16.0
